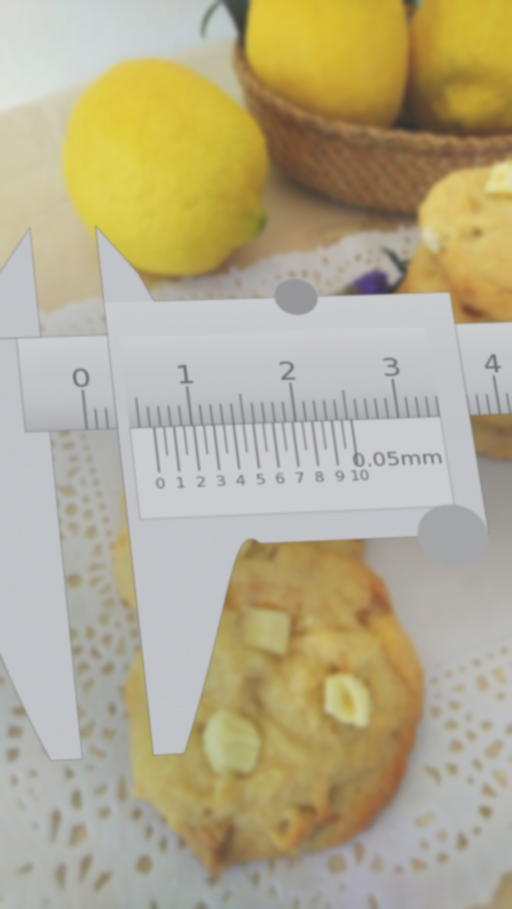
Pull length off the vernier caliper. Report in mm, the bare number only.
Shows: 6.4
